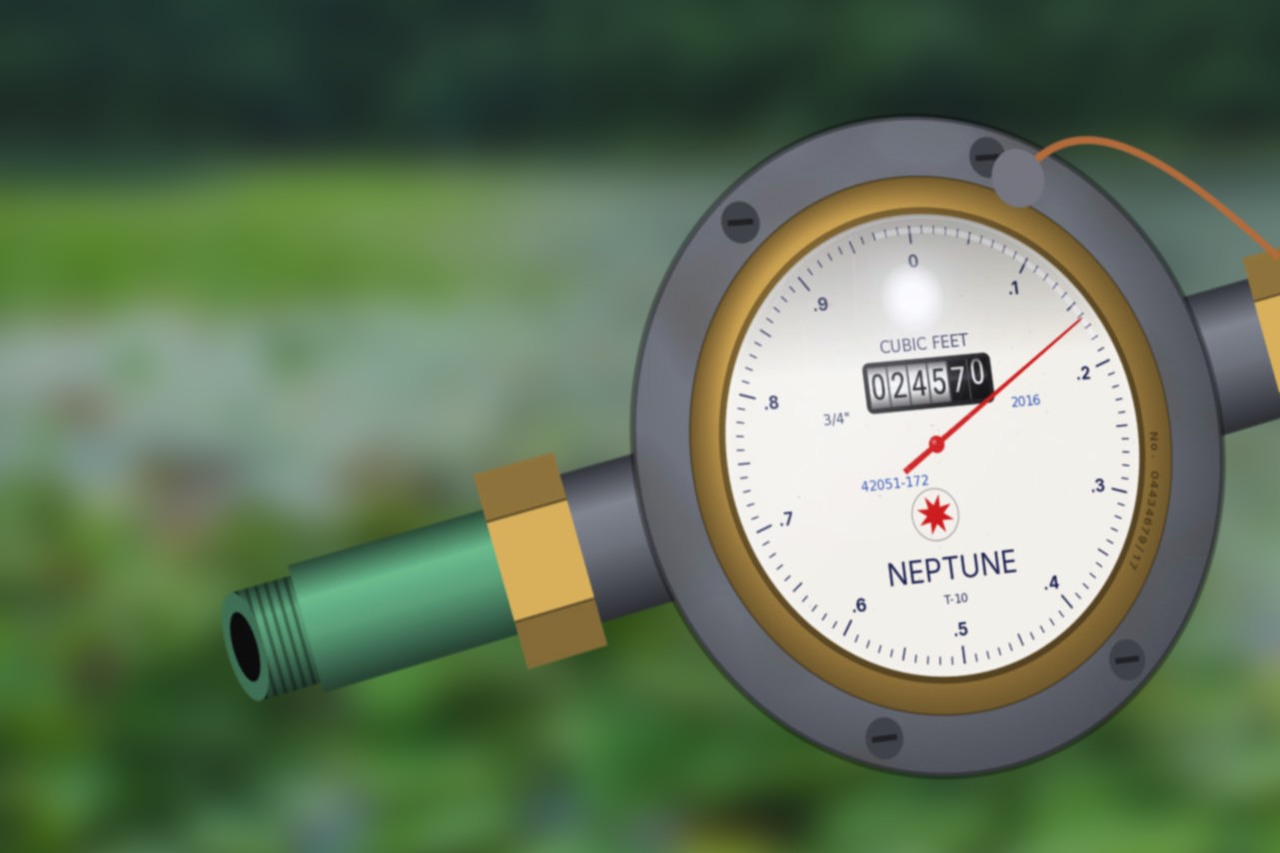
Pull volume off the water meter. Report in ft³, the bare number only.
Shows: 24570.16
